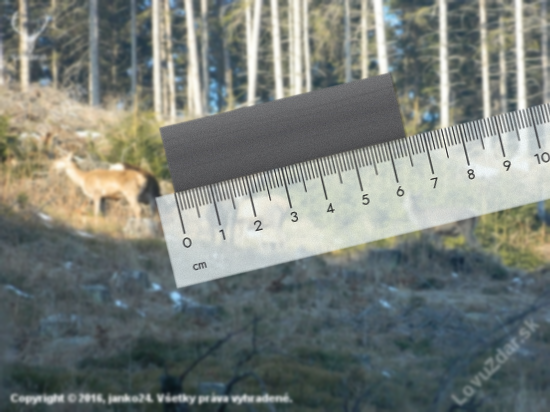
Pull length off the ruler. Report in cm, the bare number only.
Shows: 6.5
